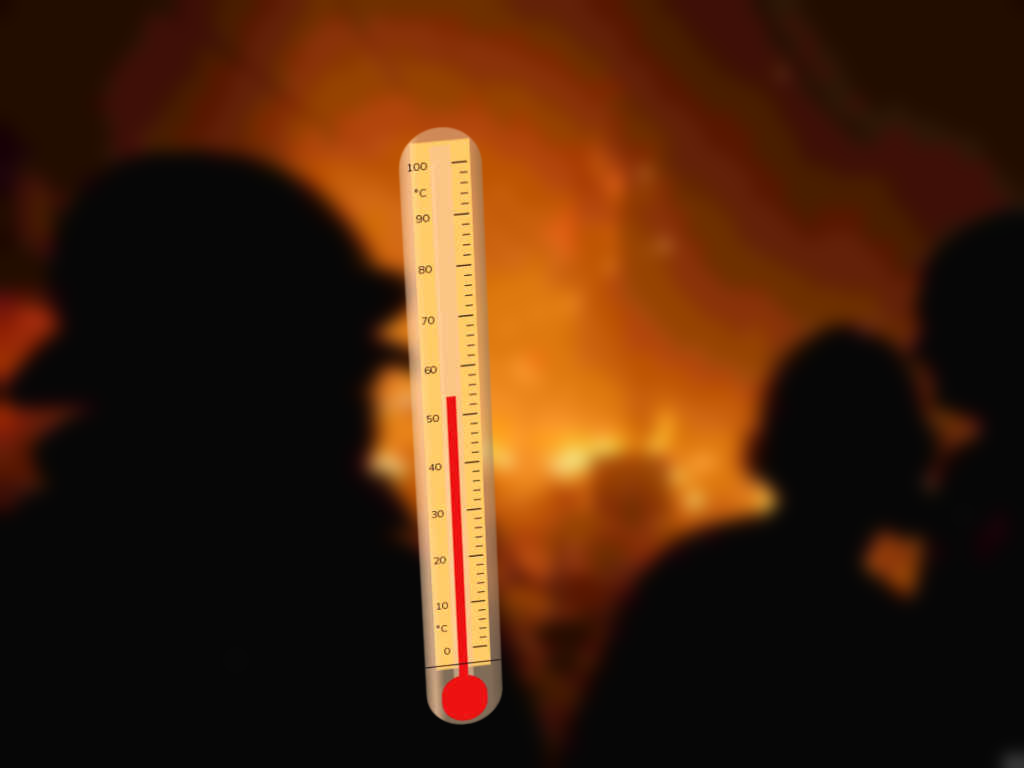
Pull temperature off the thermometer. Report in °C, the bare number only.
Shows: 54
